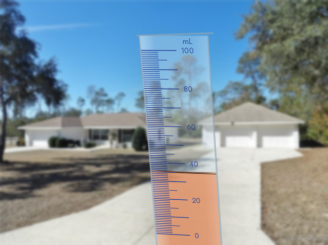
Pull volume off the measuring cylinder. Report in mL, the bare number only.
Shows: 35
